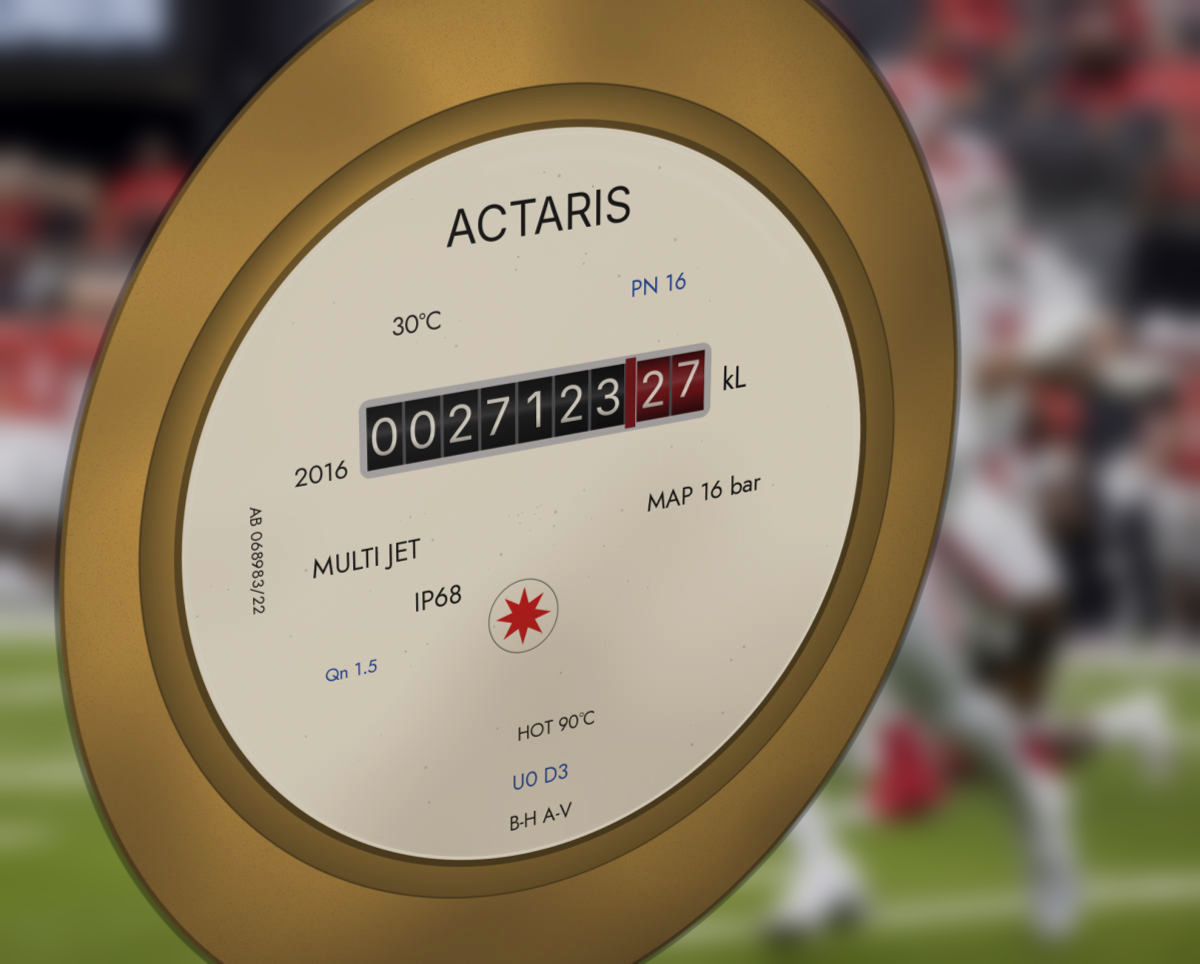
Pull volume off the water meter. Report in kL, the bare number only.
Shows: 27123.27
